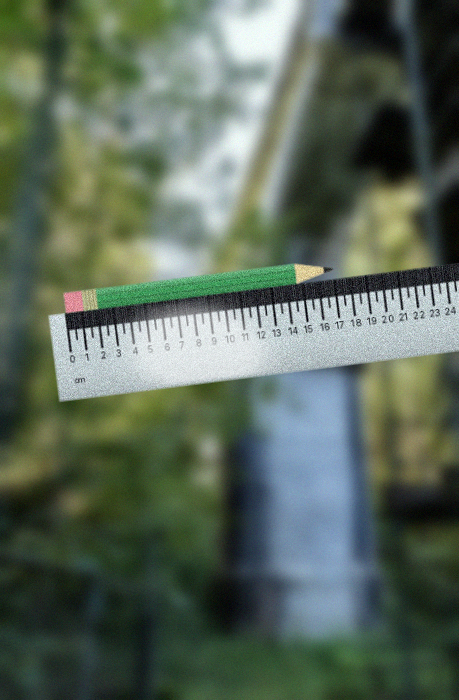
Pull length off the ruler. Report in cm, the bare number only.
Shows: 17
